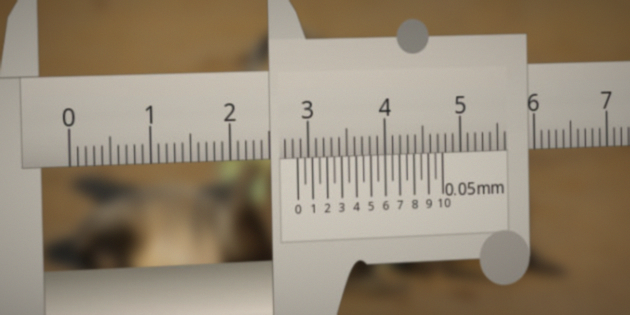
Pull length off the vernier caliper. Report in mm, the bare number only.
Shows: 28.6
